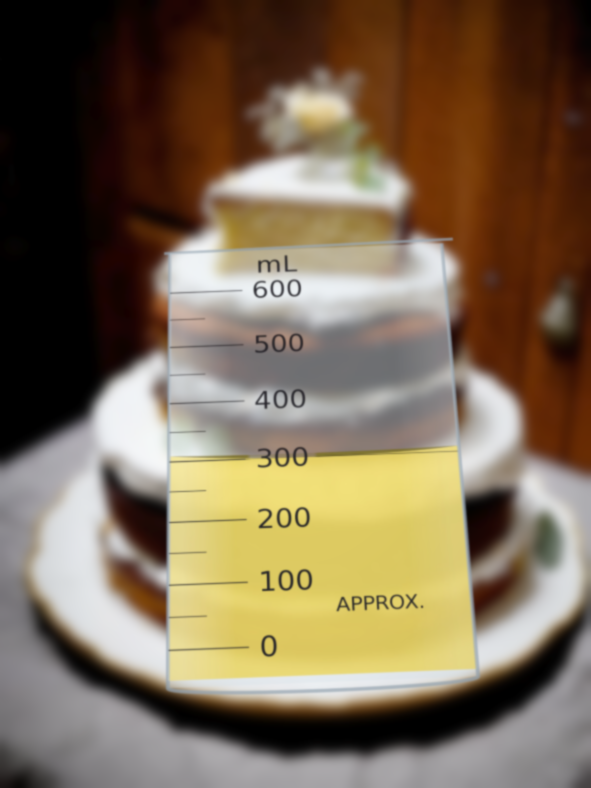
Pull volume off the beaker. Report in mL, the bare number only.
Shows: 300
